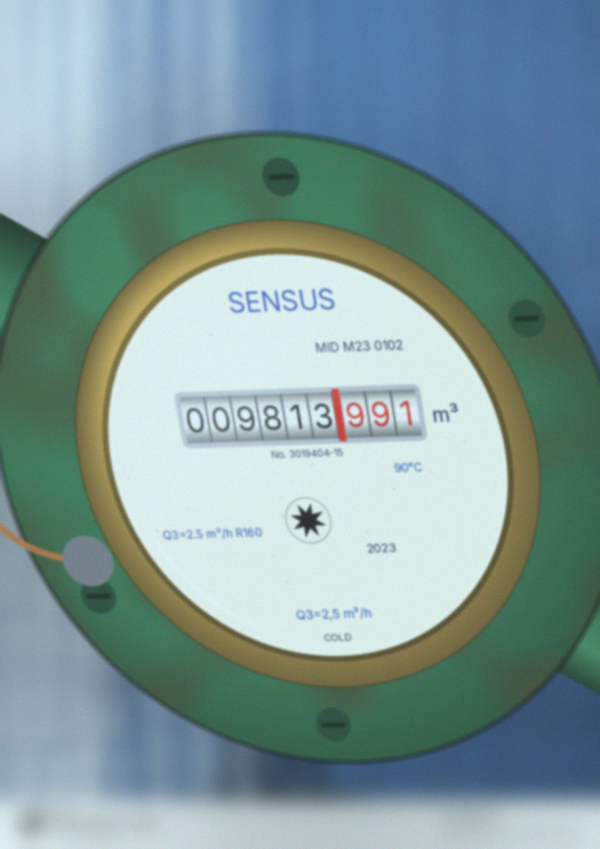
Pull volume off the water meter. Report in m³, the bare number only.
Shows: 9813.991
